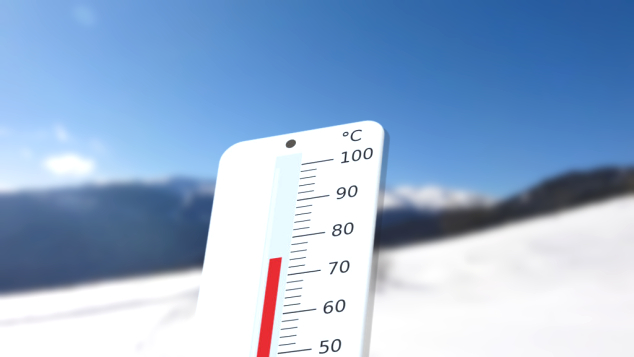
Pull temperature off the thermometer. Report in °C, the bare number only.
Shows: 75
